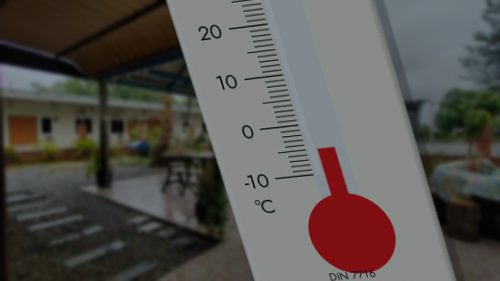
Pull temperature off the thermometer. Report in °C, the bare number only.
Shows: -5
